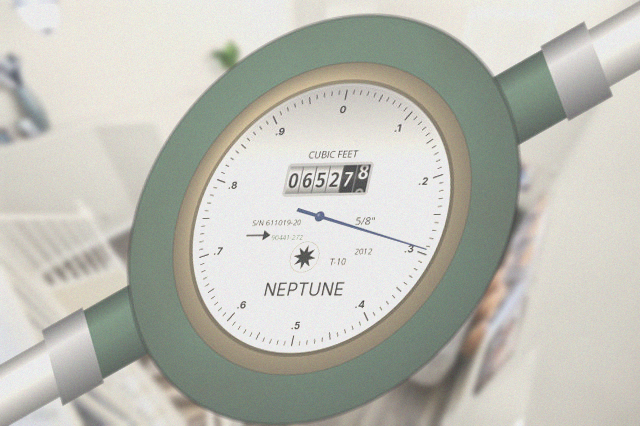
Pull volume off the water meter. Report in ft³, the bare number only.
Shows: 65278.29
